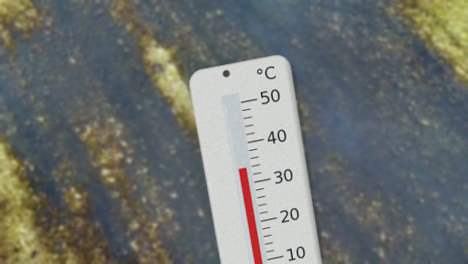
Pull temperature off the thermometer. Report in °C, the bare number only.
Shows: 34
